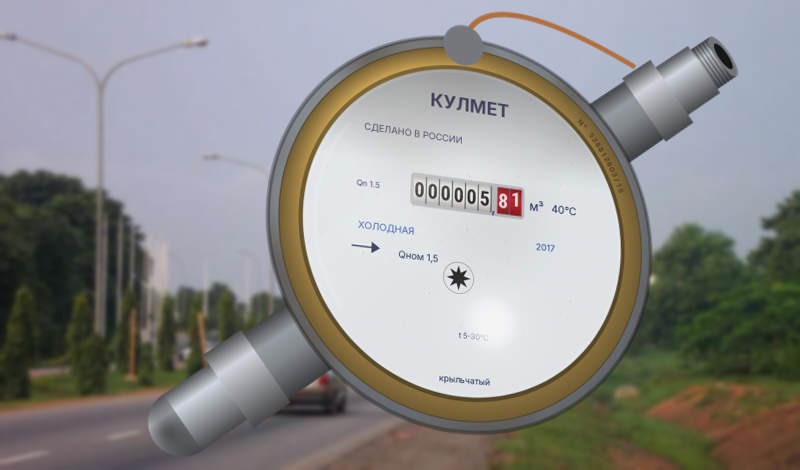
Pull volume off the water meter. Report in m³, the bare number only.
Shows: 5.81
